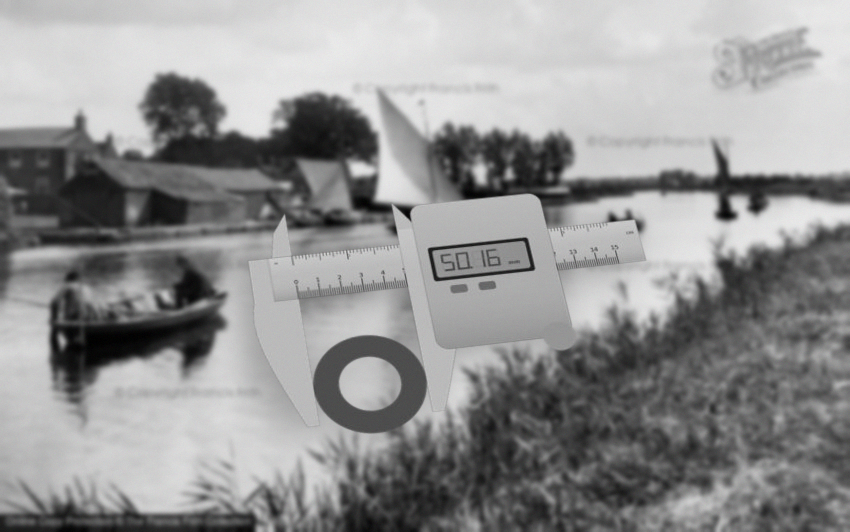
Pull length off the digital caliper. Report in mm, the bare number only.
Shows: 50.16
